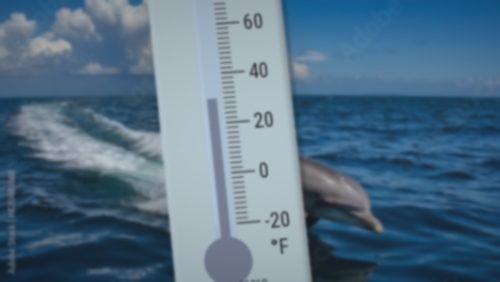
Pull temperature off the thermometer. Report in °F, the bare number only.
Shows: 30
